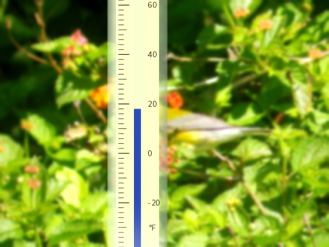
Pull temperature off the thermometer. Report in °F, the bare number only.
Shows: 18
